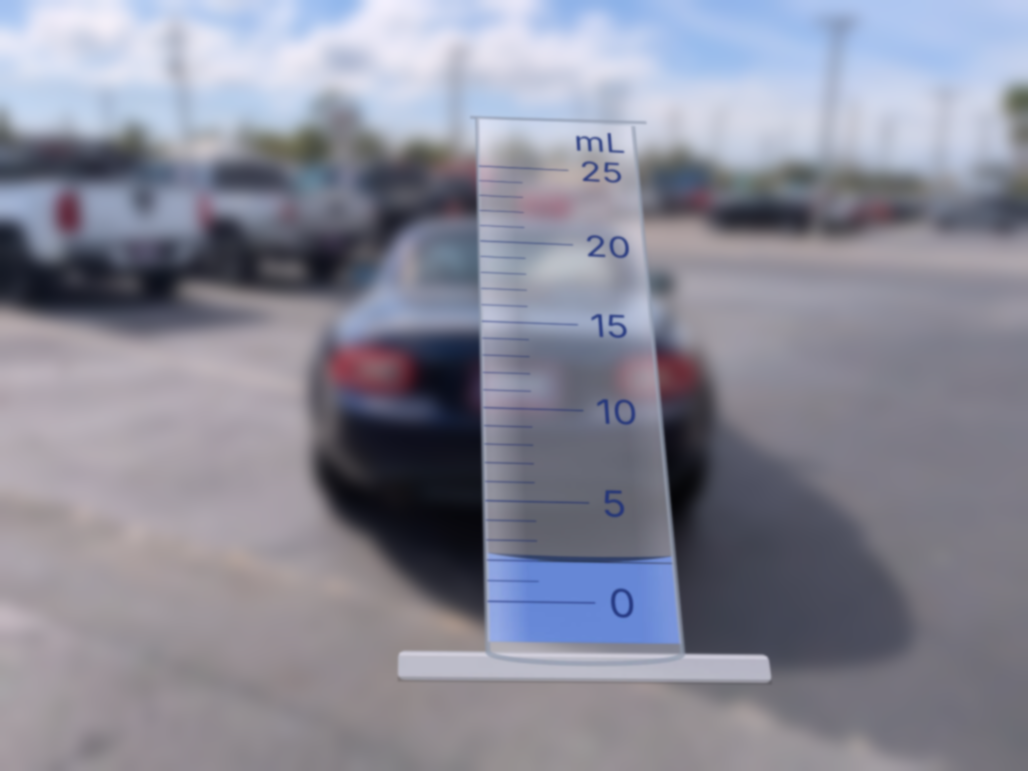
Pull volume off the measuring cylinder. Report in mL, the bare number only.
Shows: 2
